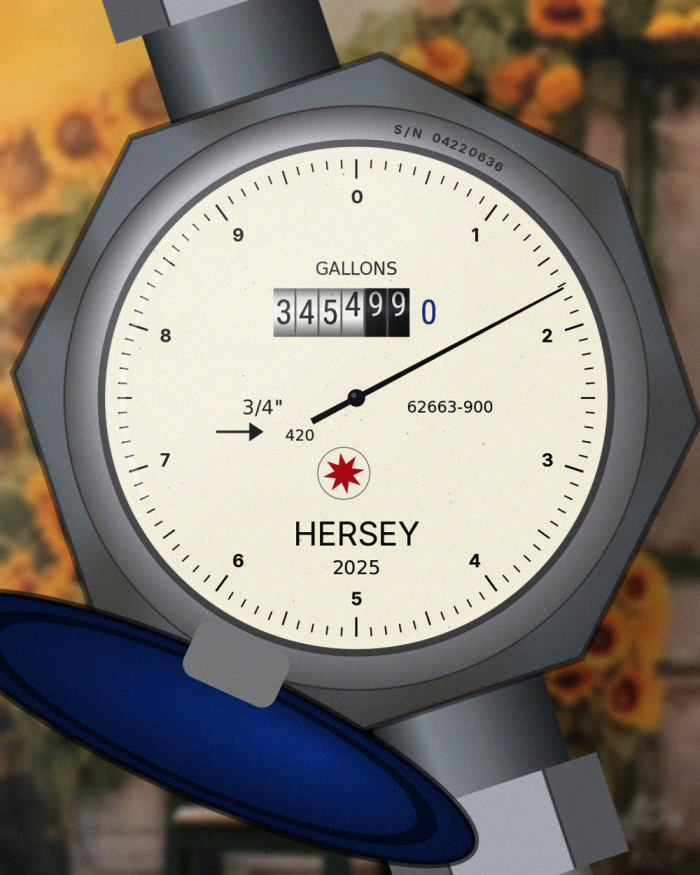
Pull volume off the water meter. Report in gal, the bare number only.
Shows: 3454991.7
